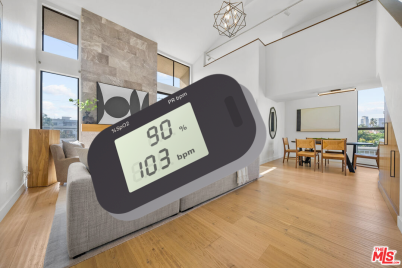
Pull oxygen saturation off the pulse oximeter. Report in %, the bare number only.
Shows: 90
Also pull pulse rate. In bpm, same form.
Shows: 103
